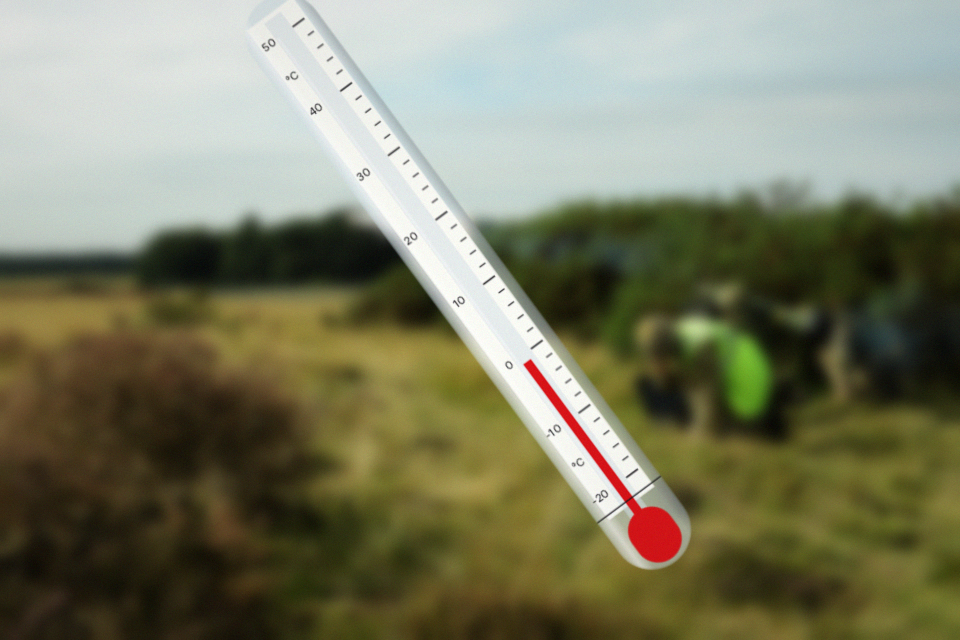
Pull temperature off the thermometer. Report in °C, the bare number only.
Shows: -1
